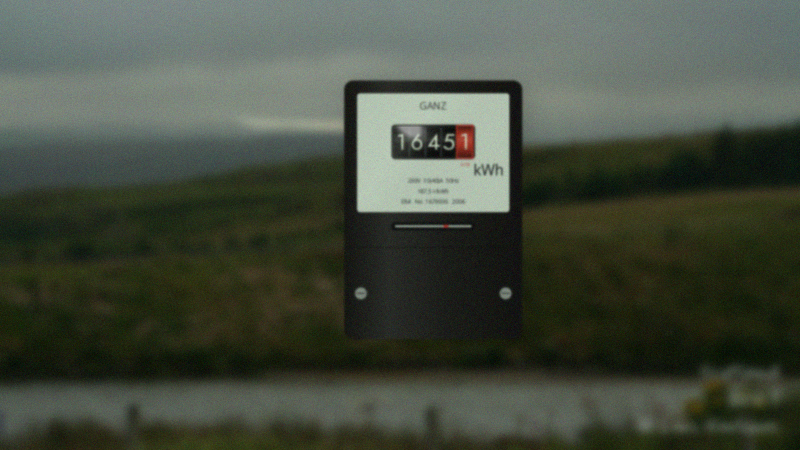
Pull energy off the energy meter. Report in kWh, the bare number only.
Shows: 1645.1
